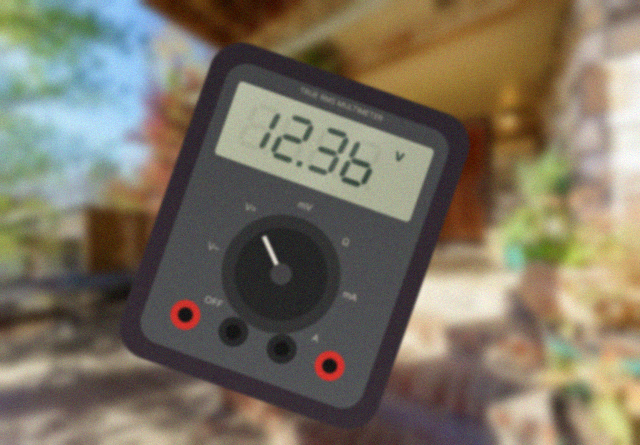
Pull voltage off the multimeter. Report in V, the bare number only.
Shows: 12.36
